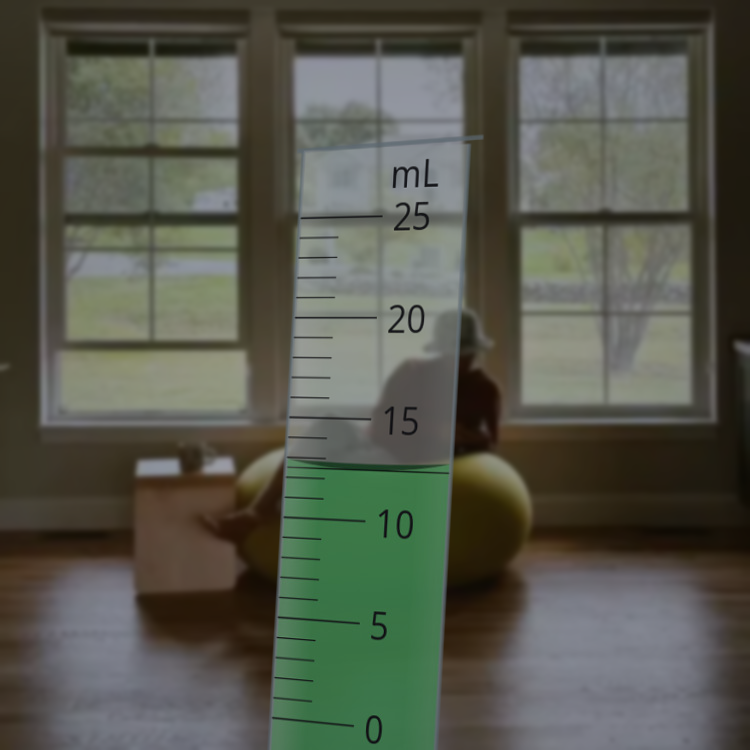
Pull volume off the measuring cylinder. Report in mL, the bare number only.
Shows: 12.5
